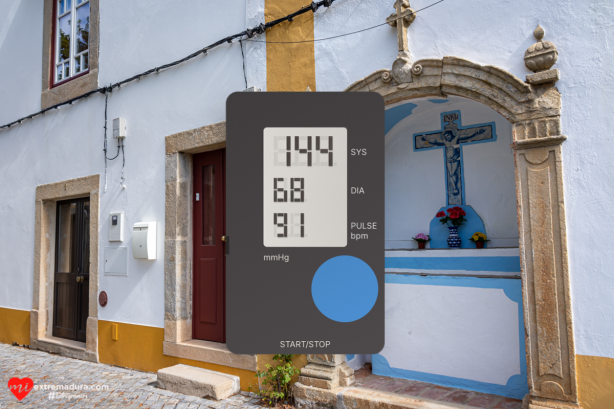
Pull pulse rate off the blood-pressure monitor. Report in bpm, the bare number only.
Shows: 91
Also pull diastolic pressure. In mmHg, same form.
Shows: 68
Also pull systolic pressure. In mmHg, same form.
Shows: 144
